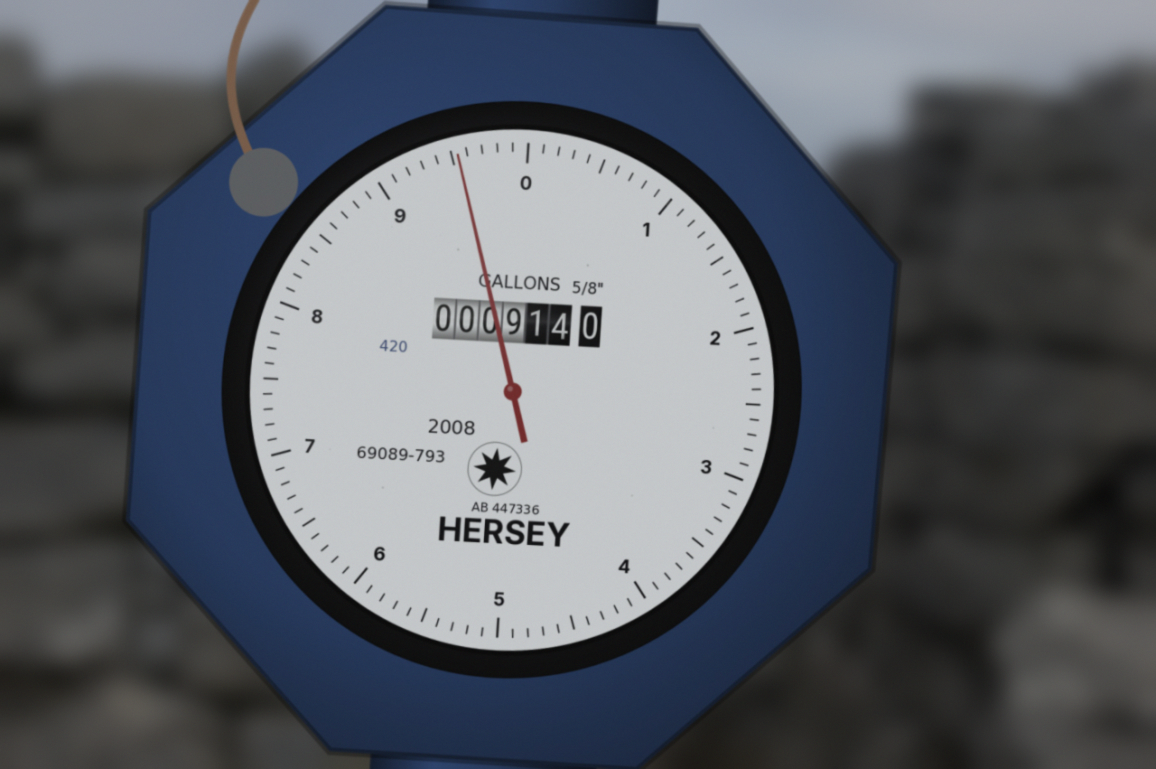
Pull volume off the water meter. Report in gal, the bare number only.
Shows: 9139.5
